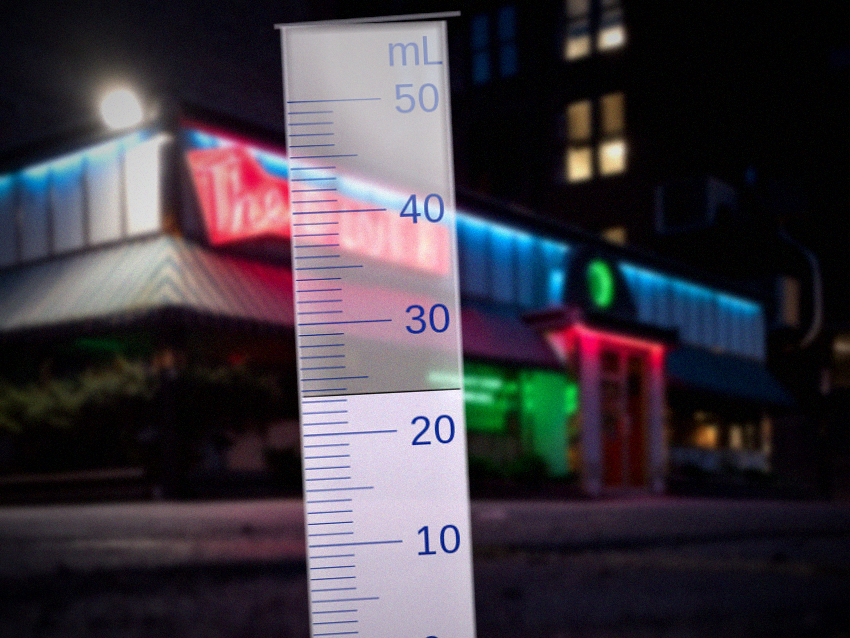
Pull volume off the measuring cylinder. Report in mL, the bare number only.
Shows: 23.5
